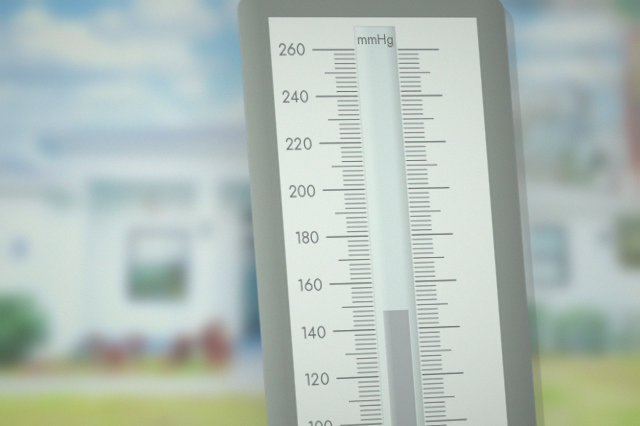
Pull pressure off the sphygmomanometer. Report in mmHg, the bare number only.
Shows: 148
